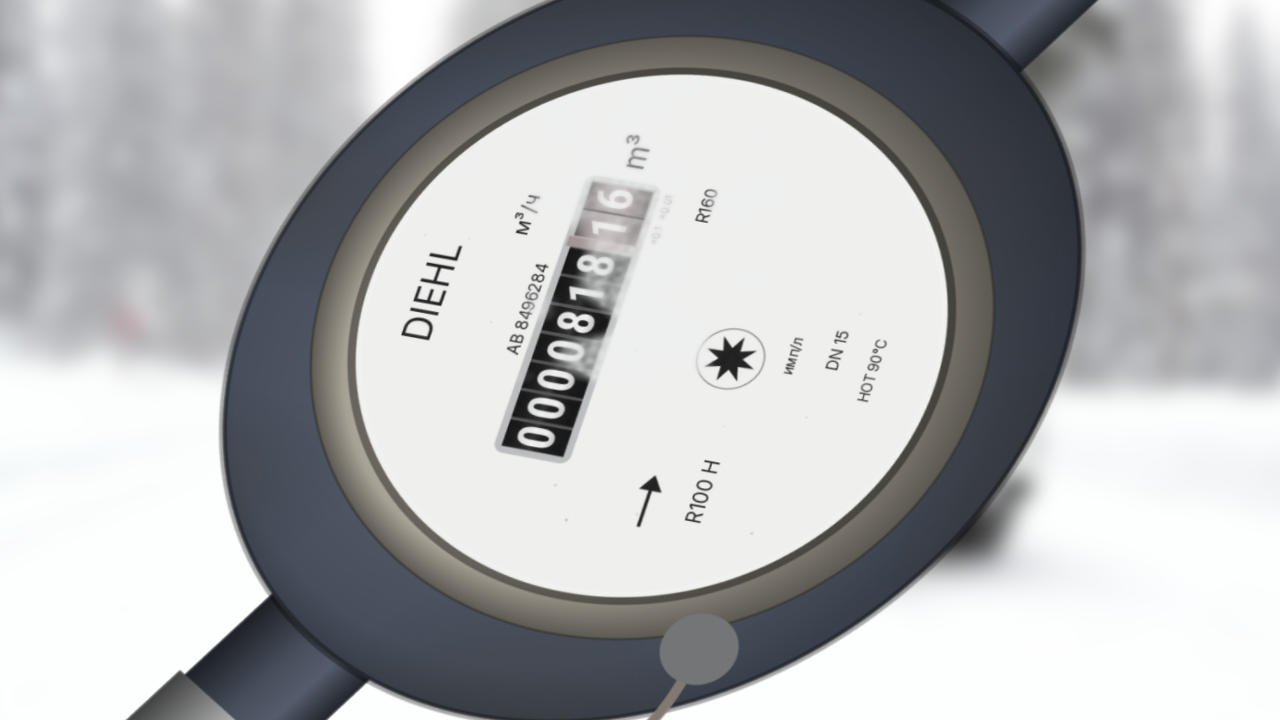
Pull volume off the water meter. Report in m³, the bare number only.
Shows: 818.16
